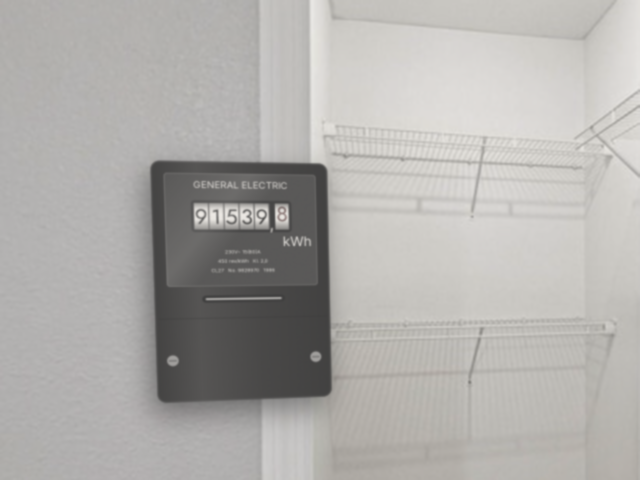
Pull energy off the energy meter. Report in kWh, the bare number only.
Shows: 91539.8
